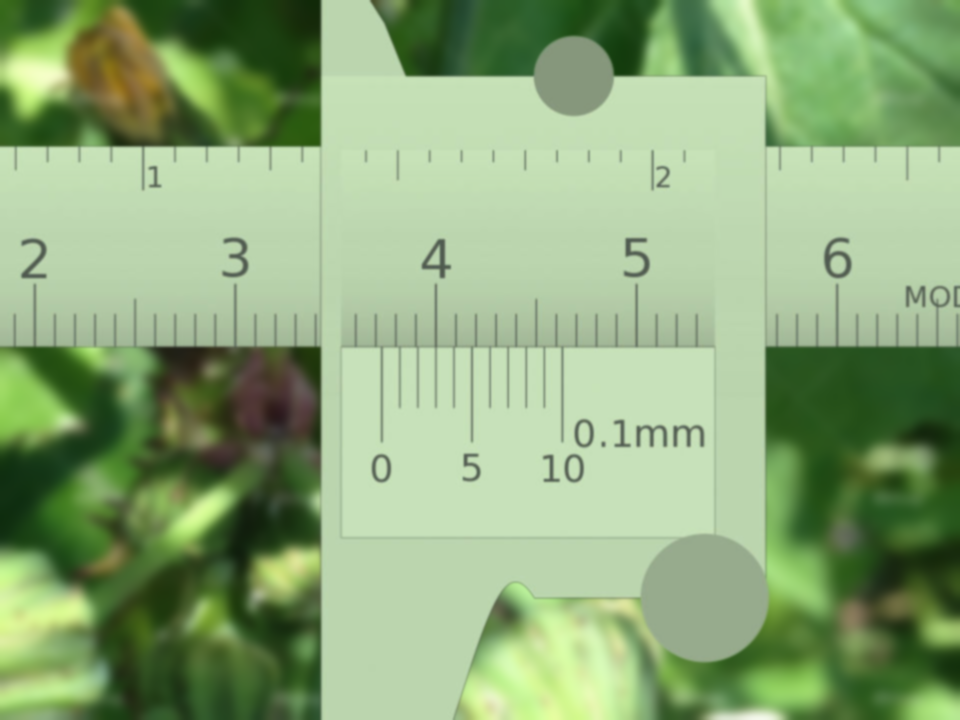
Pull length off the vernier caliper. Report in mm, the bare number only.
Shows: 37.3
